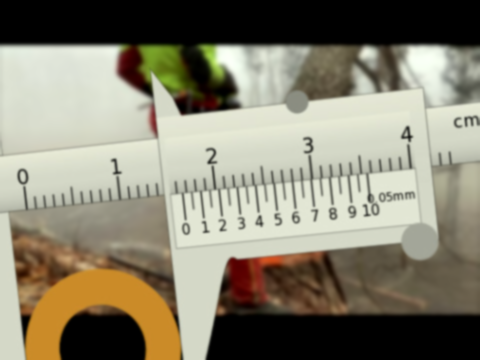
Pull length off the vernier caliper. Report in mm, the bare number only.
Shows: 16.6
